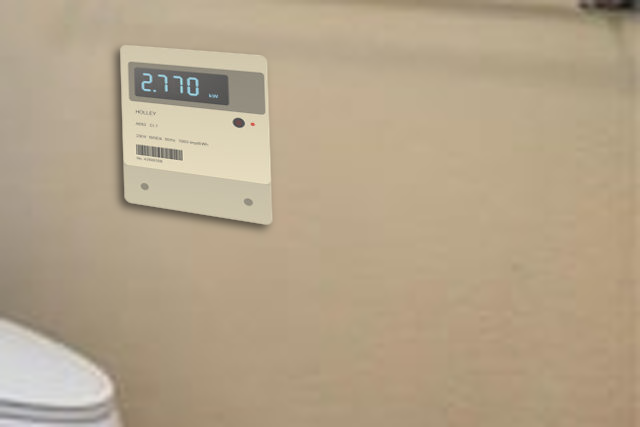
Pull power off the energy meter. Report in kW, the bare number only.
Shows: 2.770
